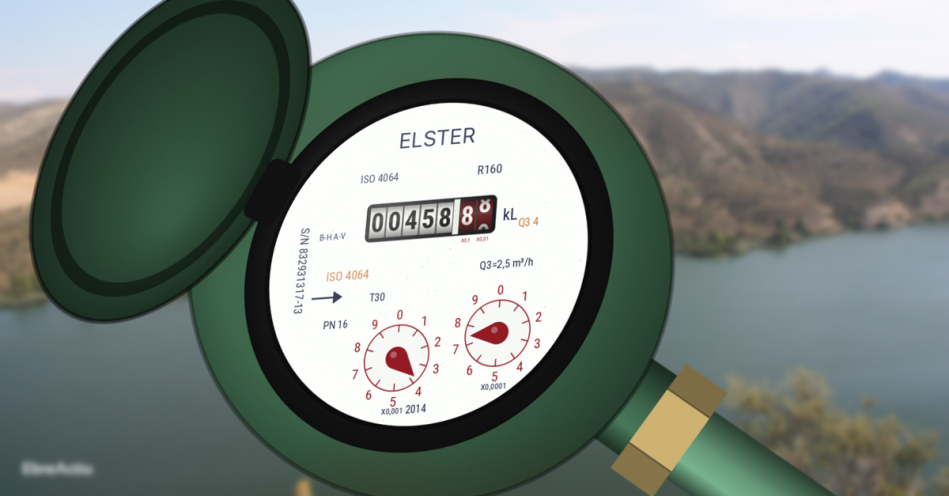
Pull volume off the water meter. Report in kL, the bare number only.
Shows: 458.8837
